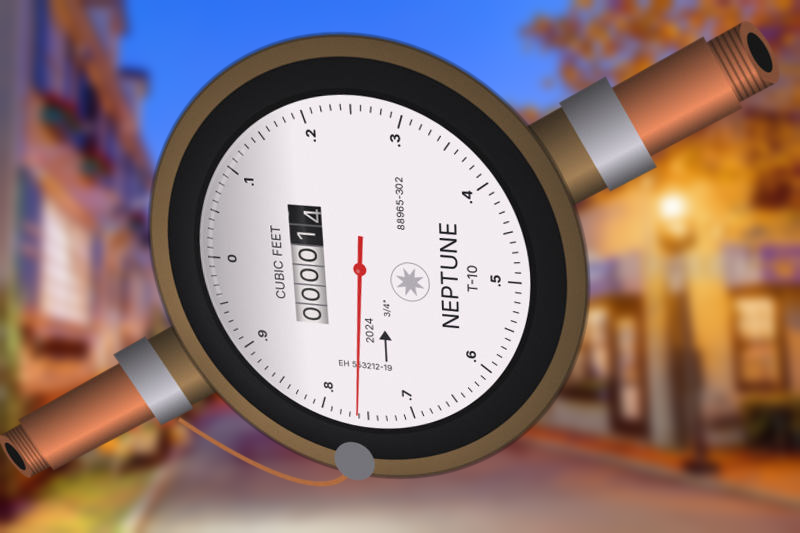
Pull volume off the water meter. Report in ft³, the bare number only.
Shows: 13.76
